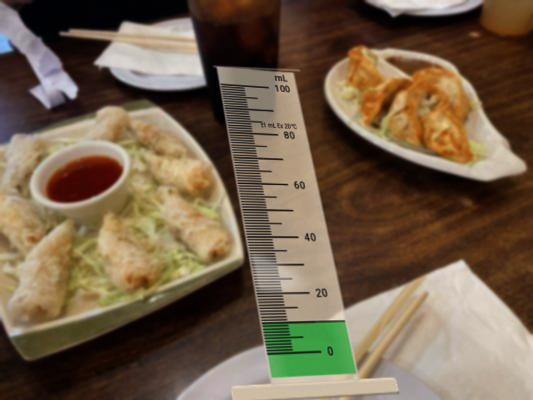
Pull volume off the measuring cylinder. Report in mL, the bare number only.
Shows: 10
